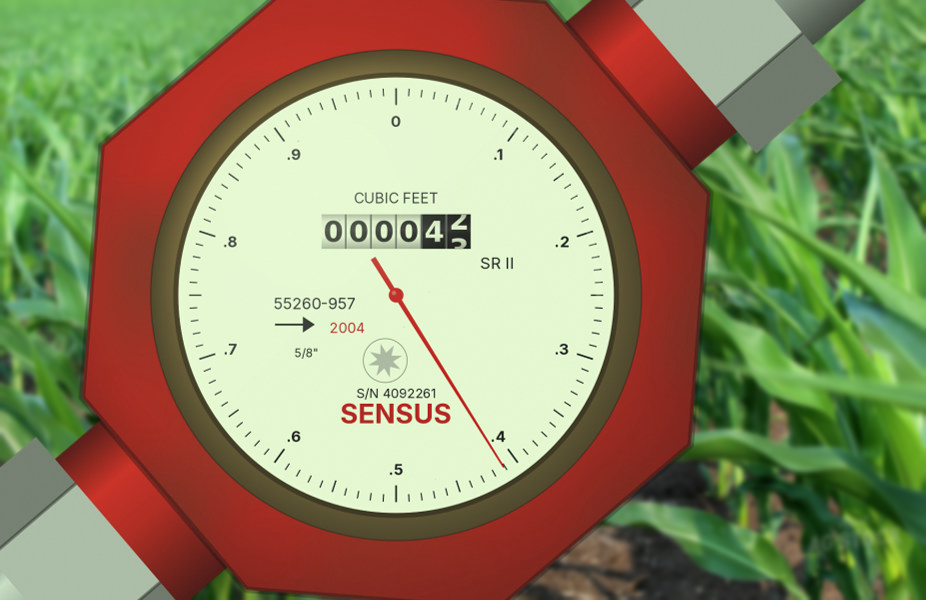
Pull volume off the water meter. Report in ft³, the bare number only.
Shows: 42.41
